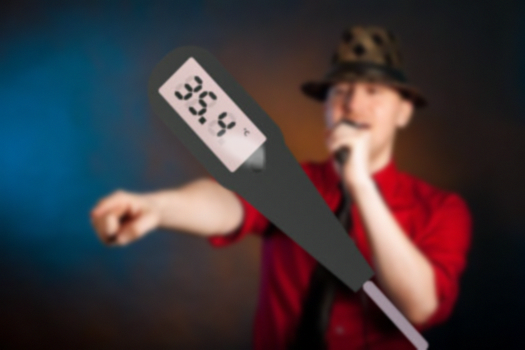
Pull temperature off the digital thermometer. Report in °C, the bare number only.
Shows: 35.4
